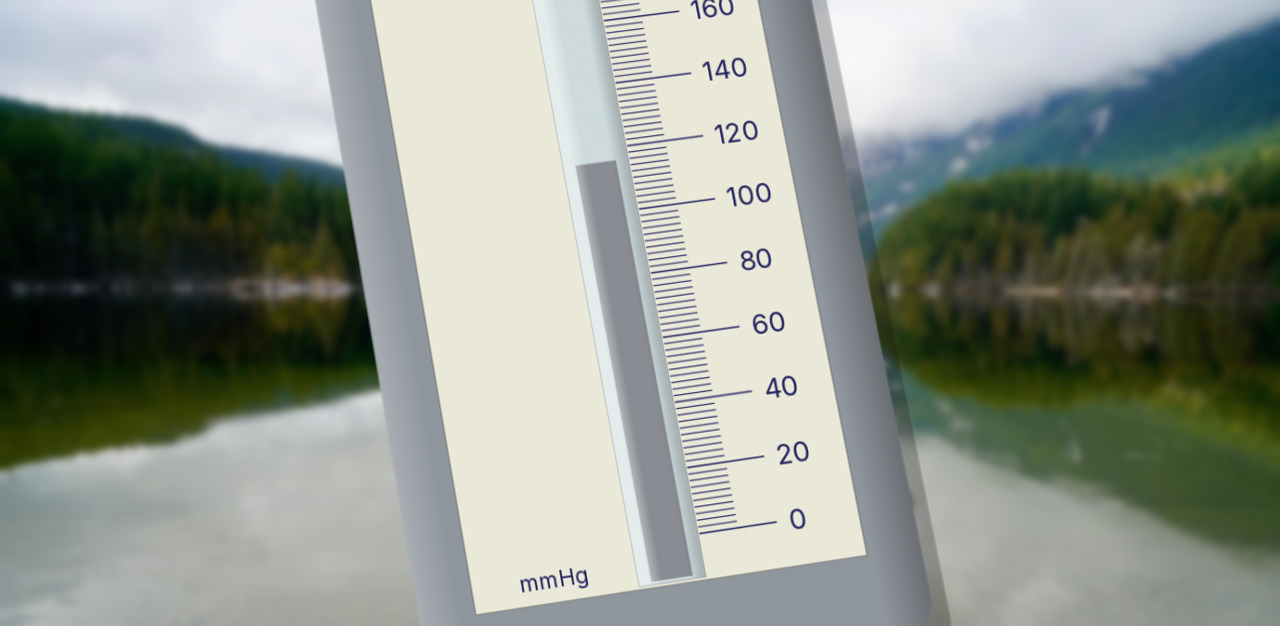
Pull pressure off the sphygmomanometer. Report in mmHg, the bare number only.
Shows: 116
